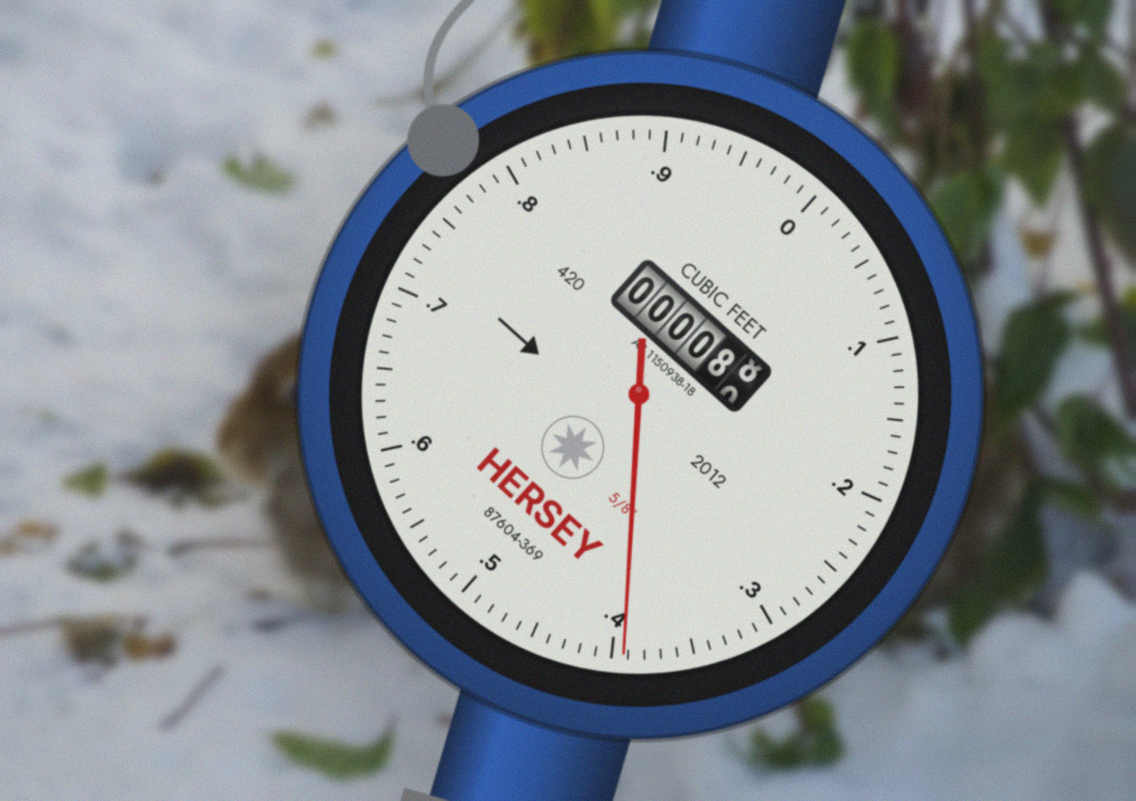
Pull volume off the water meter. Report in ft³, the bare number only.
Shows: 88.39
